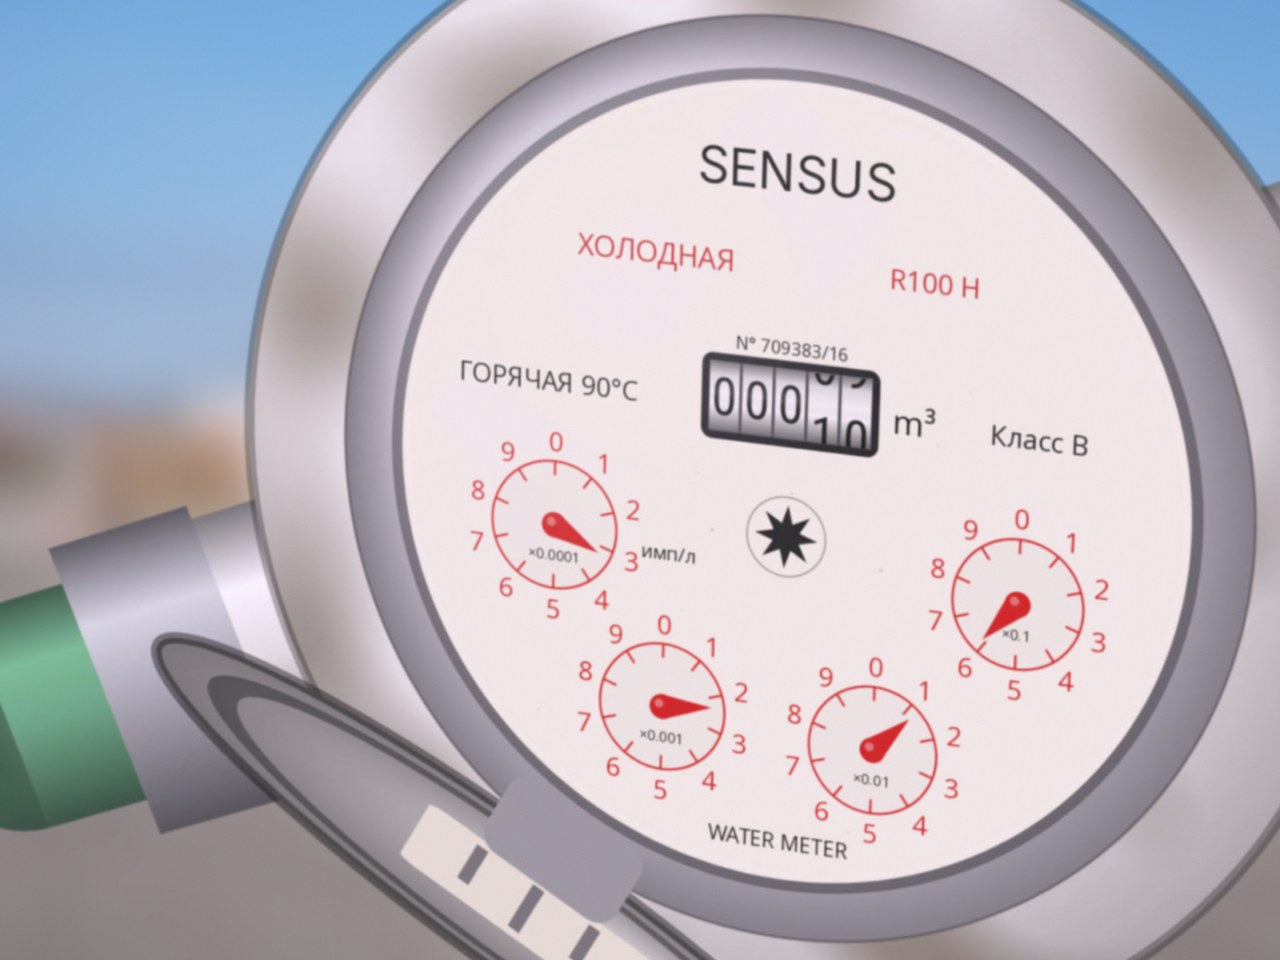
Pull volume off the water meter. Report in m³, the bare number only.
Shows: 9.6123
